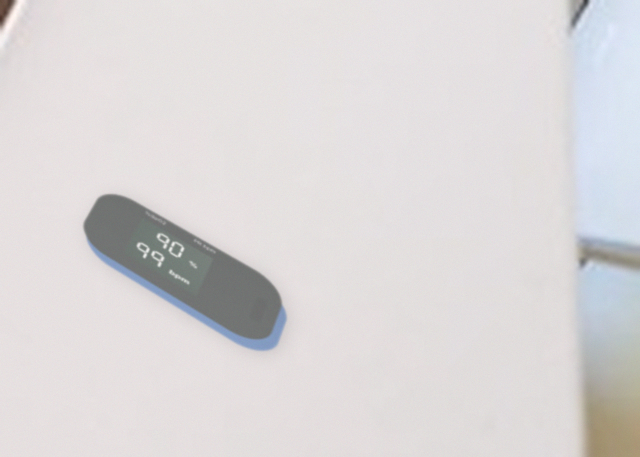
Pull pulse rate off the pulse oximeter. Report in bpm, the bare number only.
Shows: 99
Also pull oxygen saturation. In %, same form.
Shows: 90
